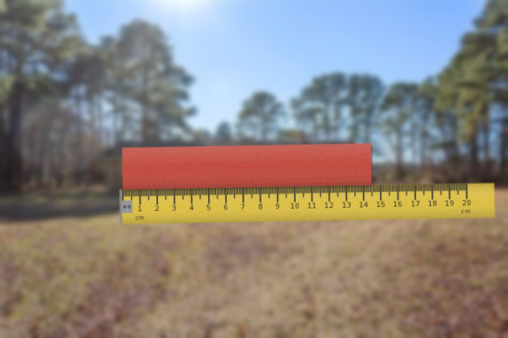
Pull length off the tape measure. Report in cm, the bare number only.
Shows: 14.5
